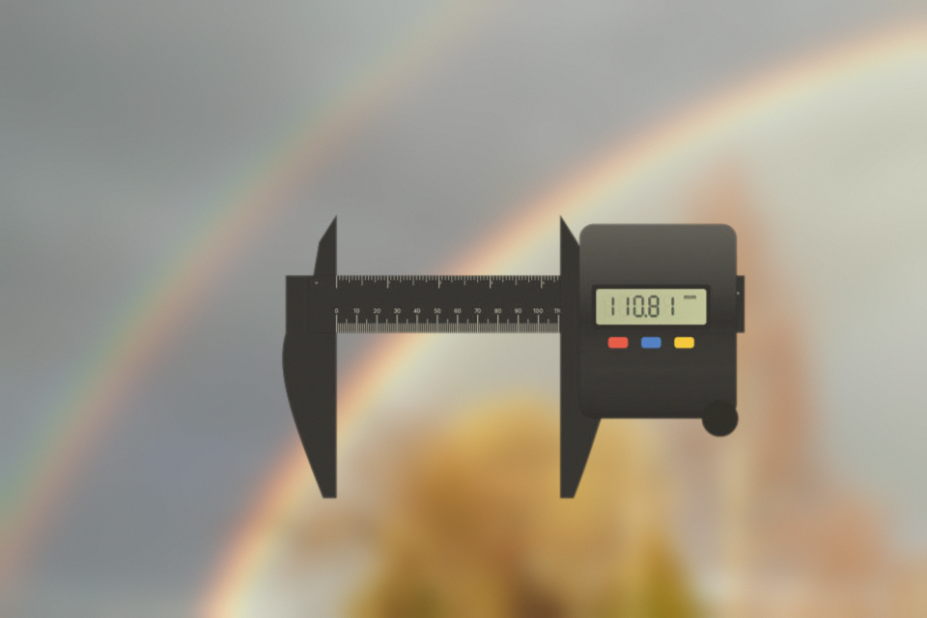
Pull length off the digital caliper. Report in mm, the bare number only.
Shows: 110.81
